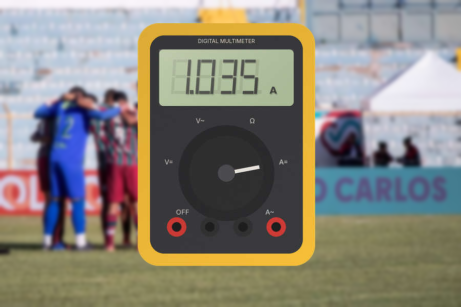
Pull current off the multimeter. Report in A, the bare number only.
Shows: 1.035
